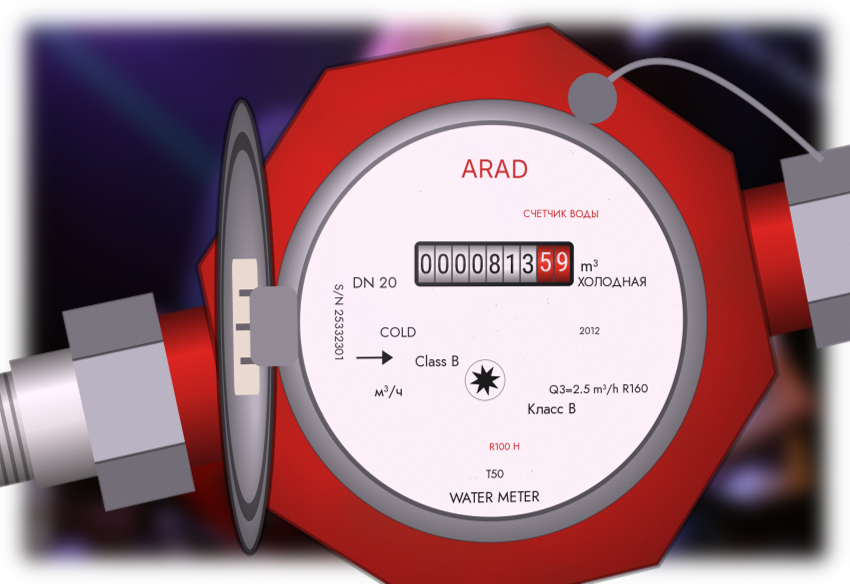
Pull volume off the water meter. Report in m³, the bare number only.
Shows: 813.59
